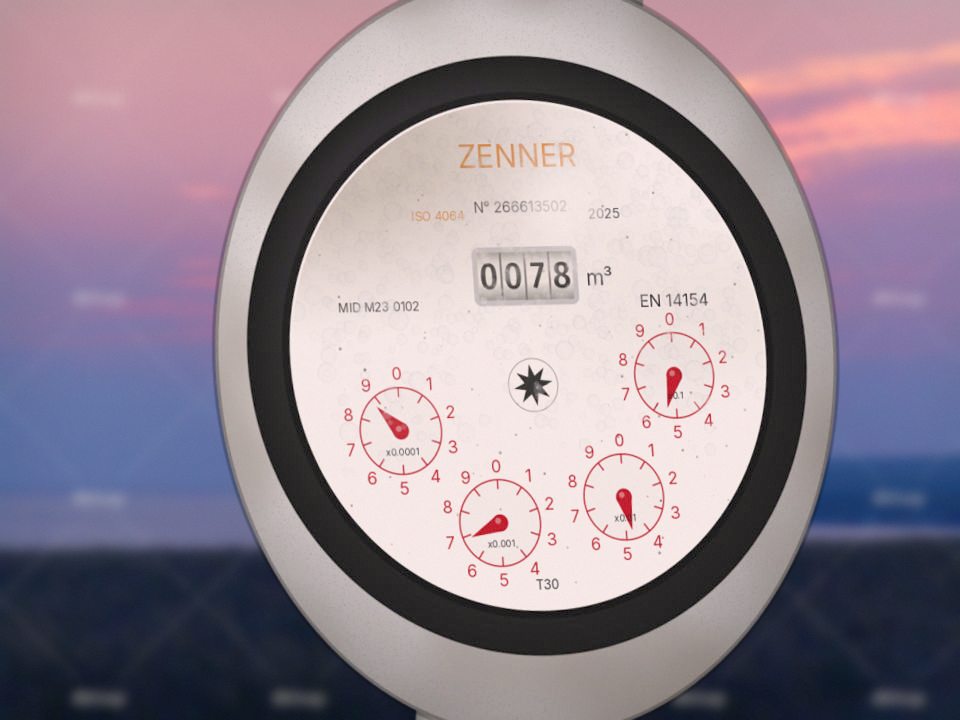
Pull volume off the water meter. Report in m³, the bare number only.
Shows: 78.5468
